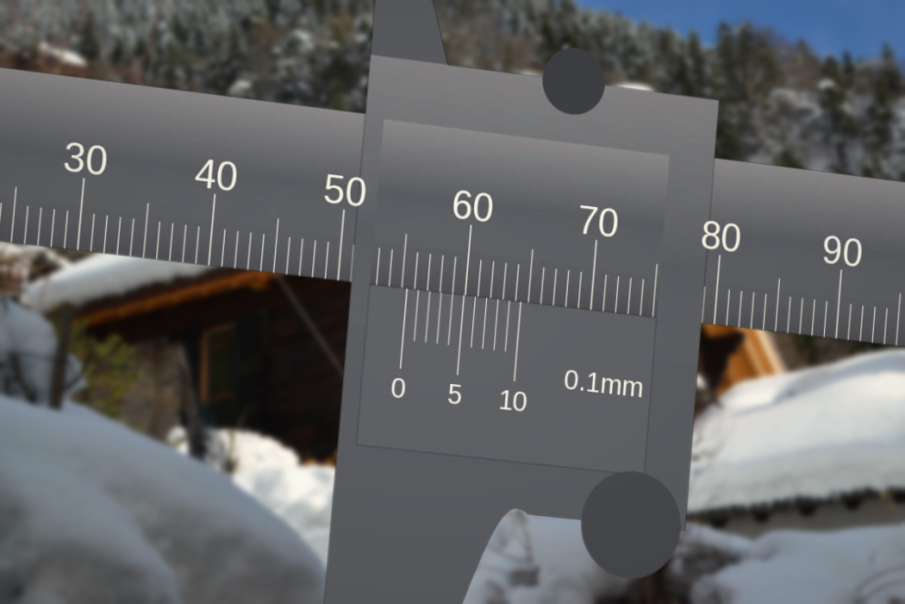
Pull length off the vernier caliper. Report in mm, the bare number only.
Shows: 55.4
